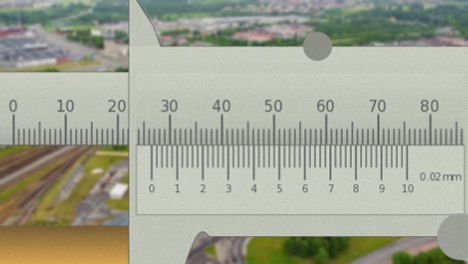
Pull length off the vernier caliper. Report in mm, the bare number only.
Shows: 26.5
